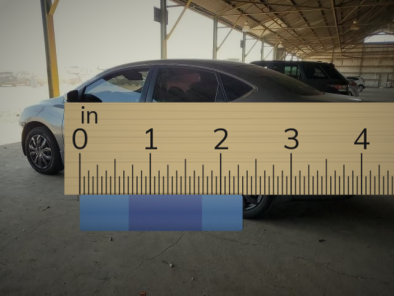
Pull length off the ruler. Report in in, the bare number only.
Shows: 2.3125
